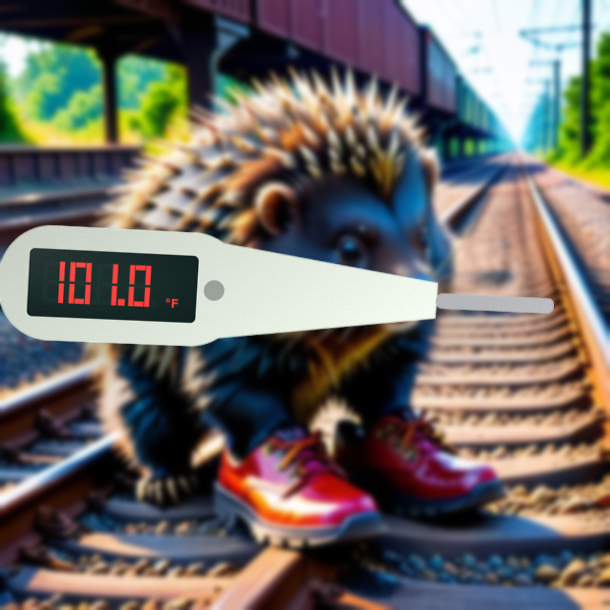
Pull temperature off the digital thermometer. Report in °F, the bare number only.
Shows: 101.0
